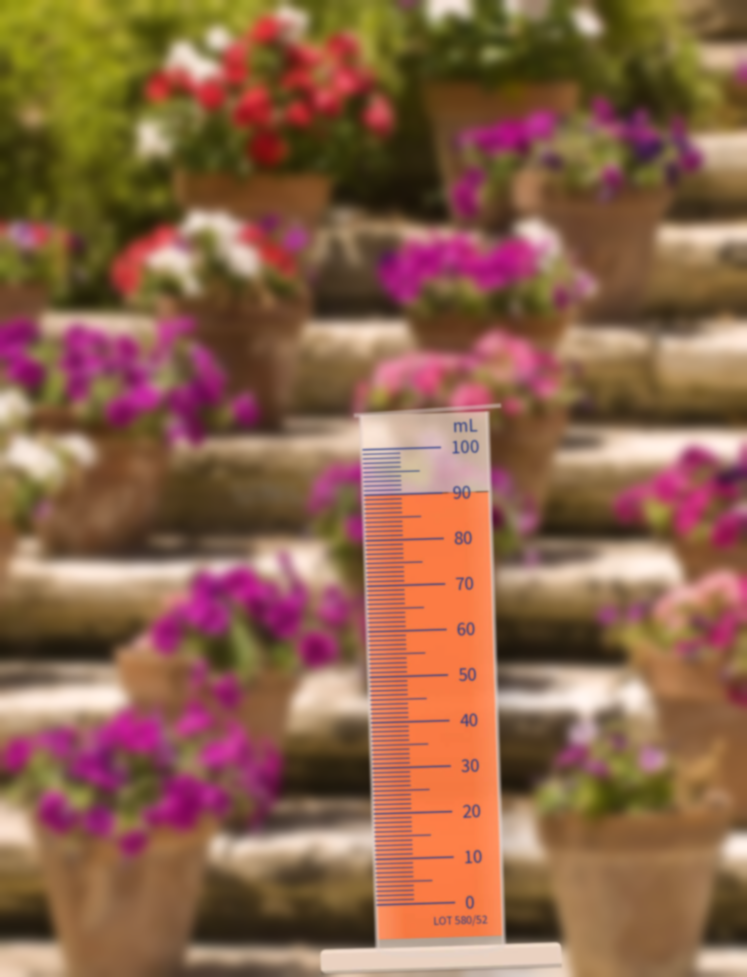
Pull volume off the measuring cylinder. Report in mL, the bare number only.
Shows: 90
